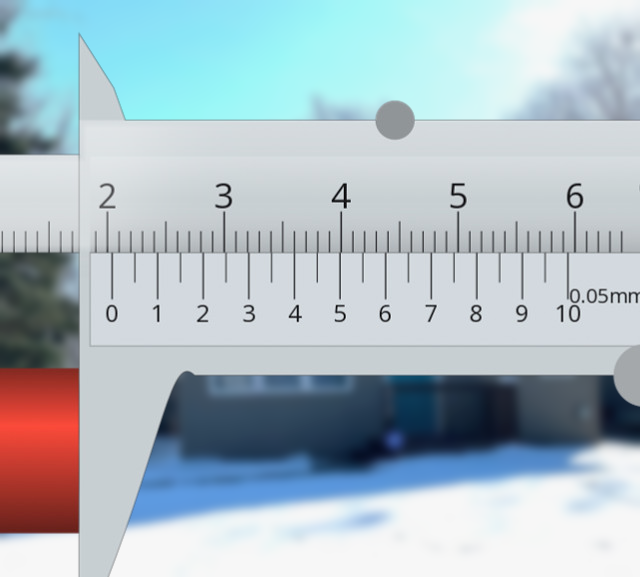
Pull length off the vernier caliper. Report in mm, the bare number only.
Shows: 20.4
